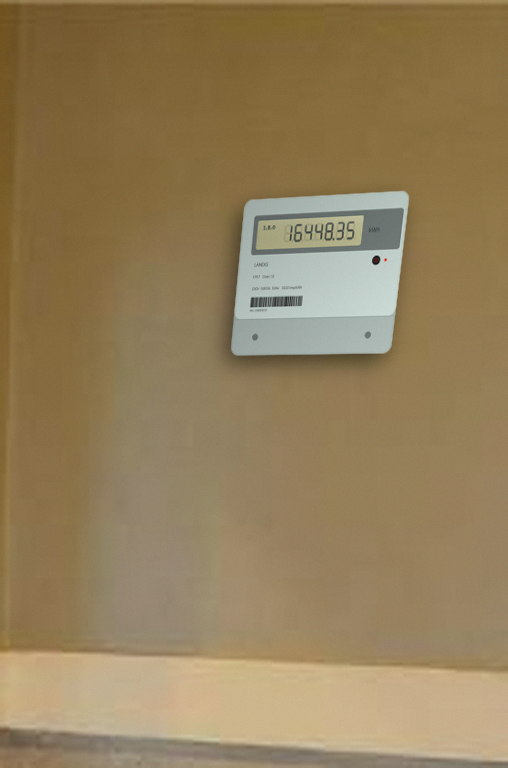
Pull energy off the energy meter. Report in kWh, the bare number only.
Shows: 16448.35
